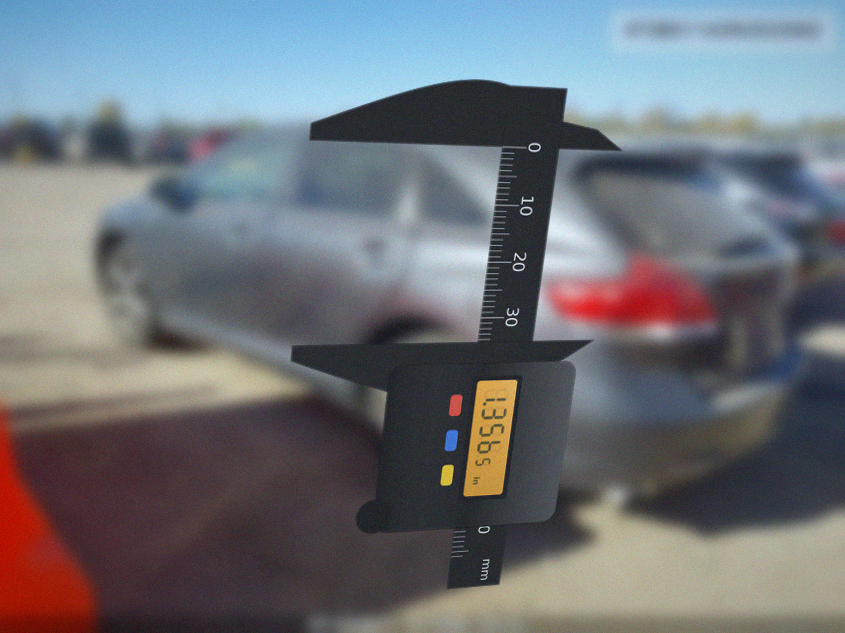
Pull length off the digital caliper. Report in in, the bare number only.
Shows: 1.3565
